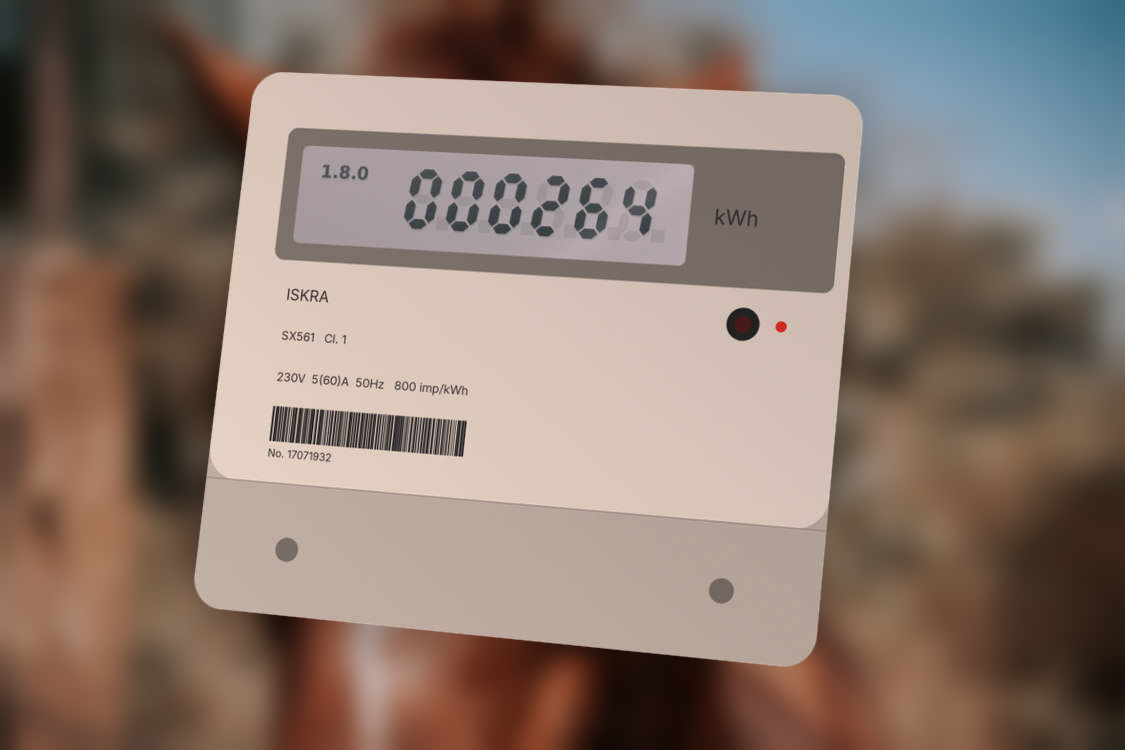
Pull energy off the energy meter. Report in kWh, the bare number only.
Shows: 264
